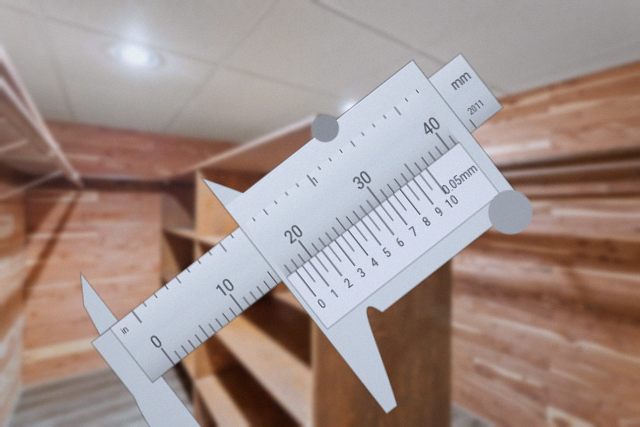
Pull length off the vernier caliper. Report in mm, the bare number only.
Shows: 17.6
